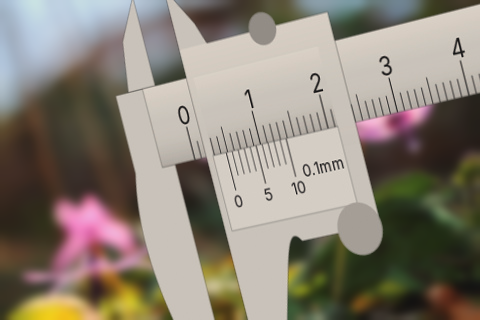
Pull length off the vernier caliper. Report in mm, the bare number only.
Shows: 4.8
